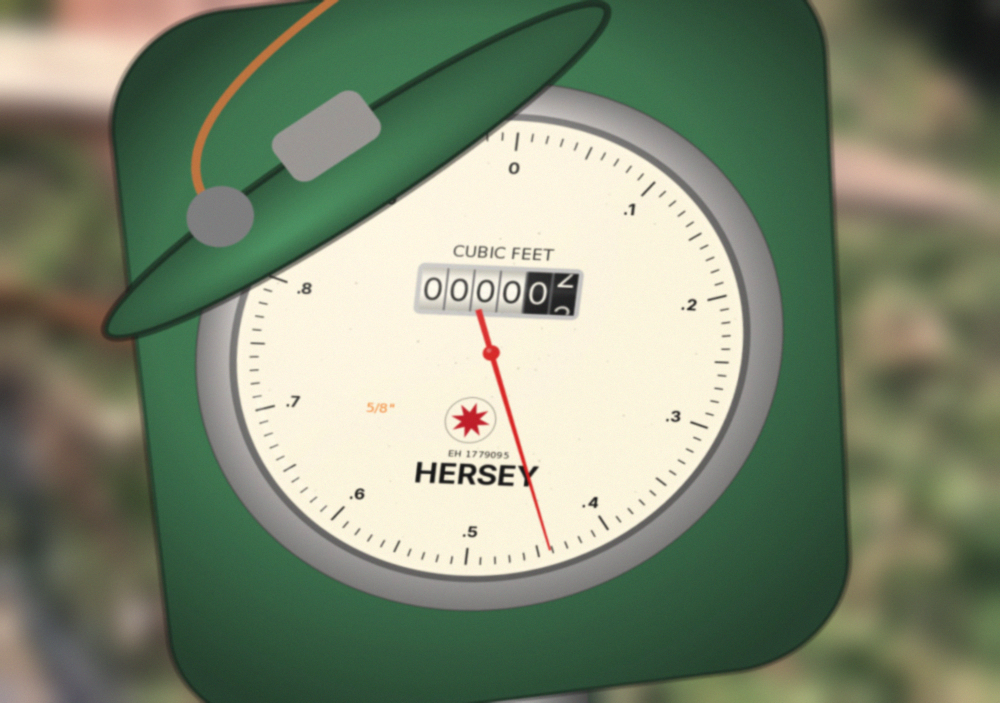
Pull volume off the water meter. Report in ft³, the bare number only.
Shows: 2.44
